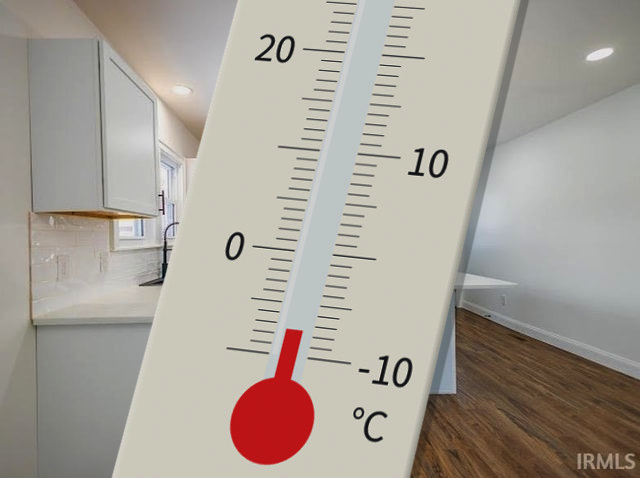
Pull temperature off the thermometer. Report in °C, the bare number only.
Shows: -7.5
